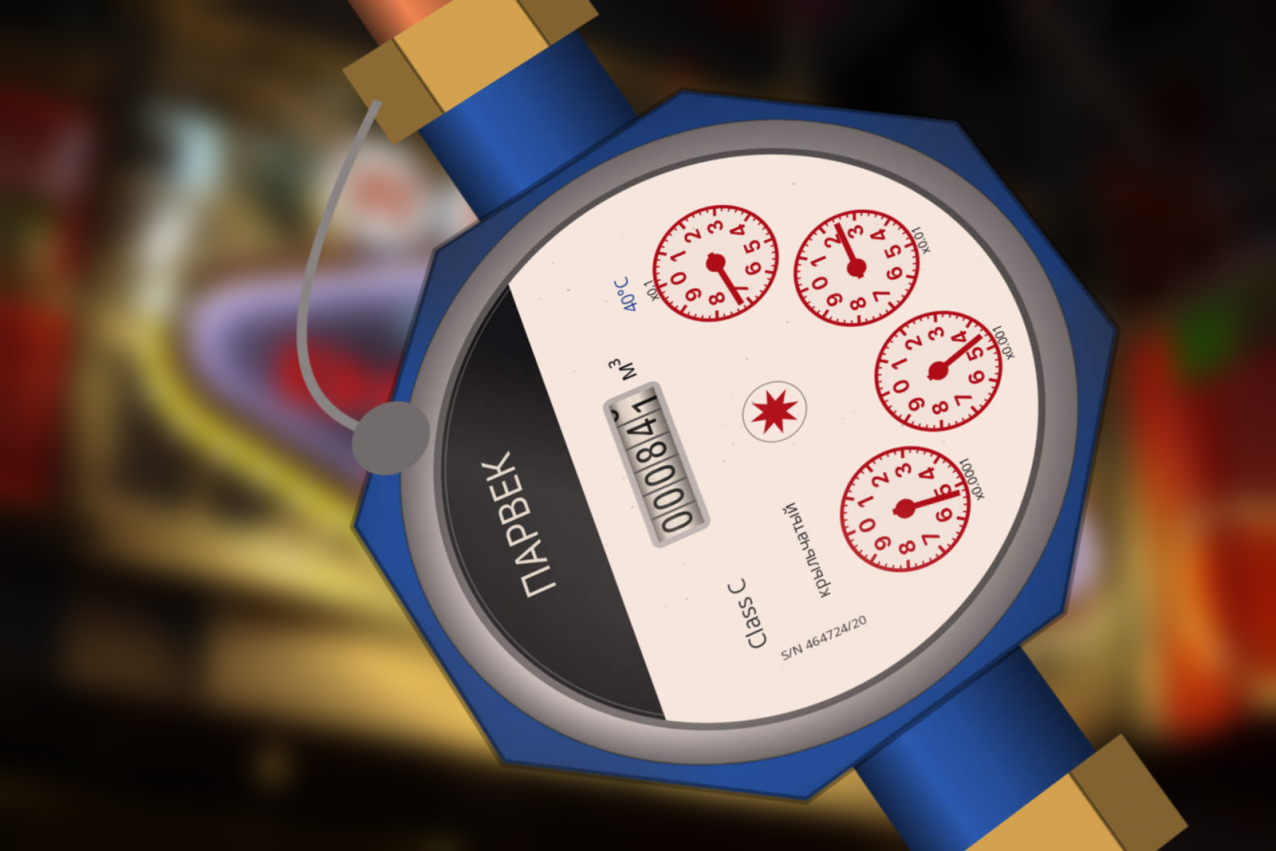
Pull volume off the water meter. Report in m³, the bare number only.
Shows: 840.7245
